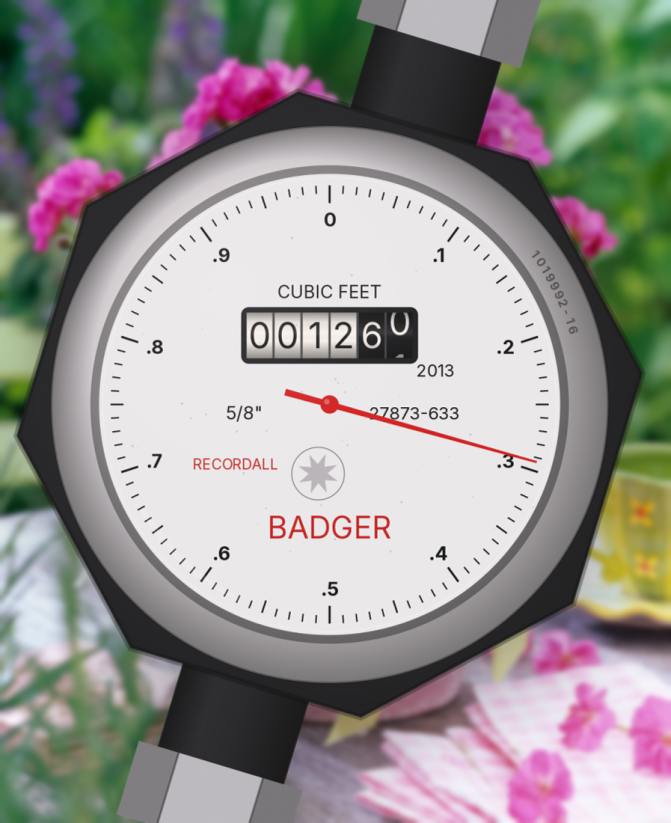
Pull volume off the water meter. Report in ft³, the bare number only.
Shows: 1260.29
